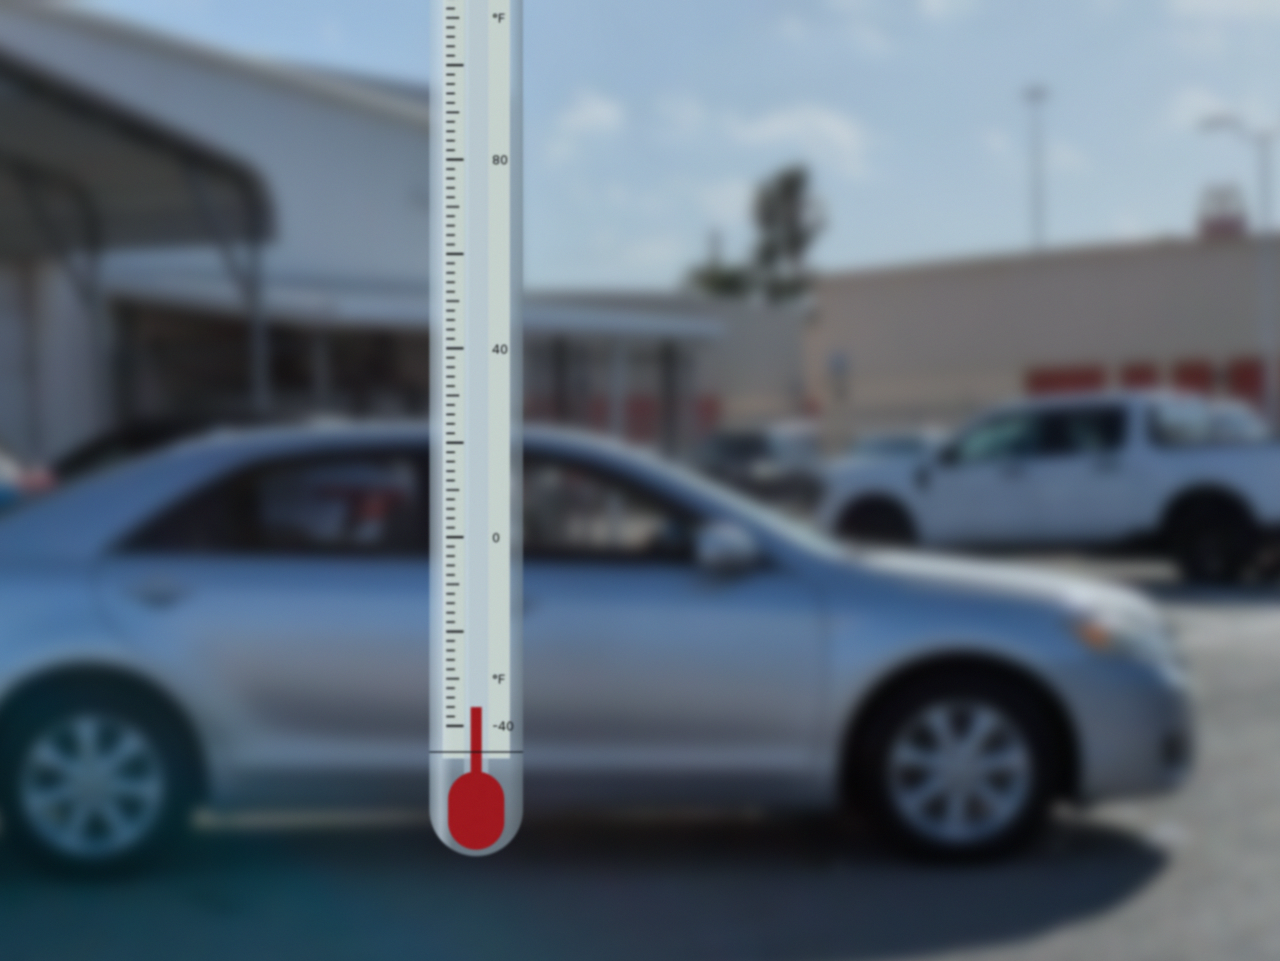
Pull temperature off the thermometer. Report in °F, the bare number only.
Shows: -36
